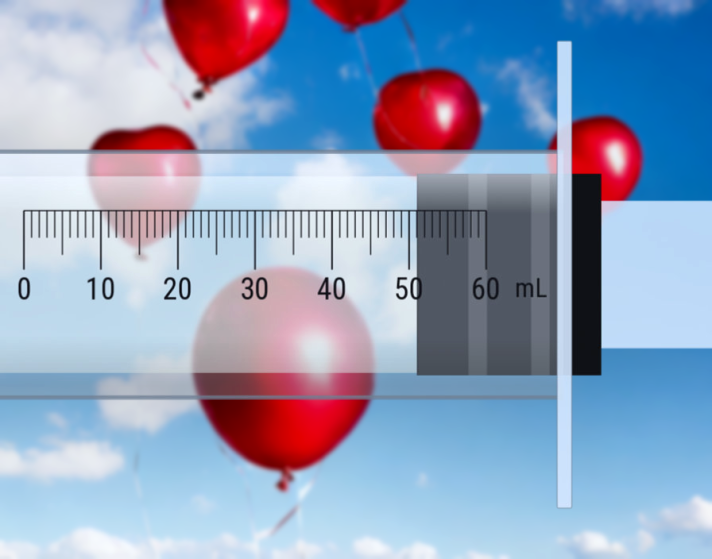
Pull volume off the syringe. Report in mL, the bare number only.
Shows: 51
